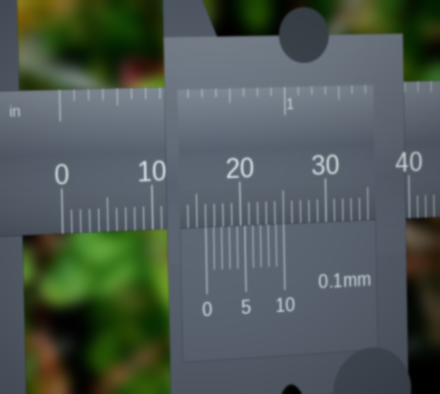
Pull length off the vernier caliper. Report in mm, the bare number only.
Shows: 16.0
